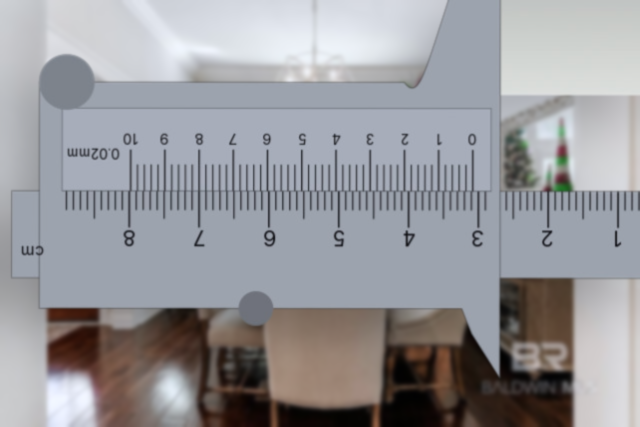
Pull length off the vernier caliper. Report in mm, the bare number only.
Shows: 30.8
